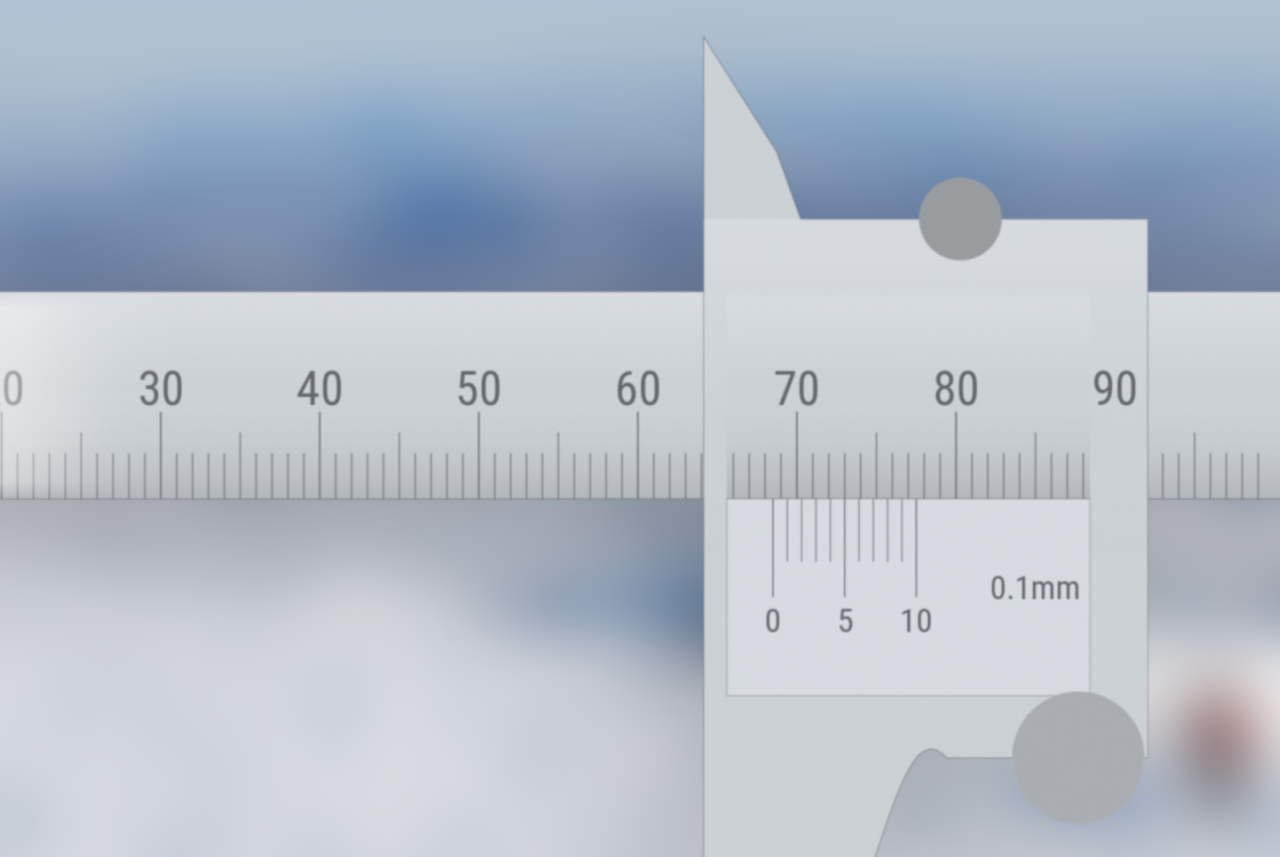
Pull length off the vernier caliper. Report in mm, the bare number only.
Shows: 68.5
